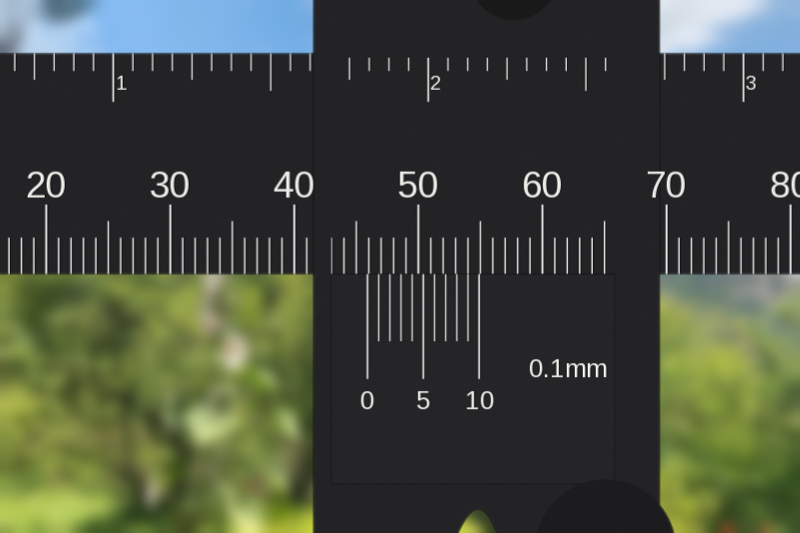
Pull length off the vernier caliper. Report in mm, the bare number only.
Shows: 45.9
